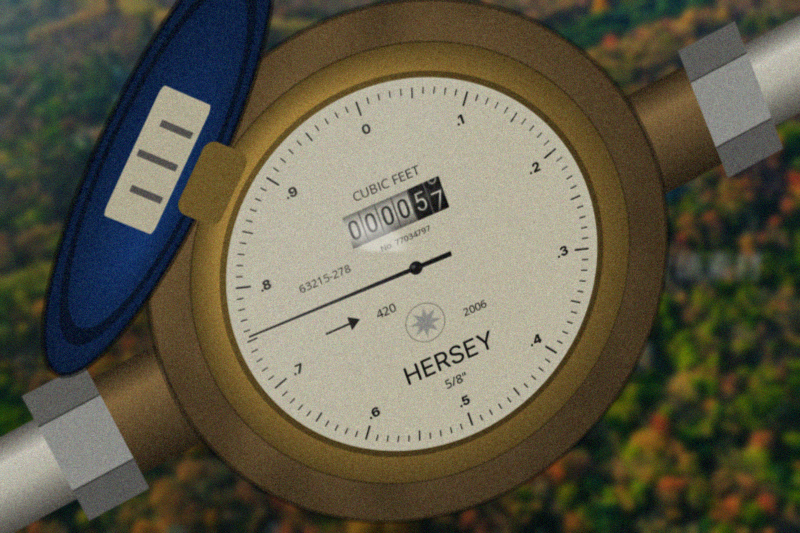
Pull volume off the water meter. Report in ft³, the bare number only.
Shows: 56.75
